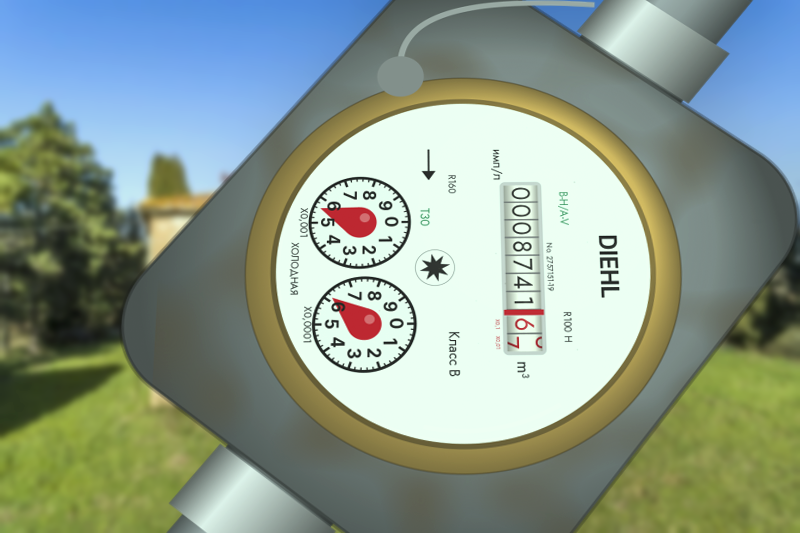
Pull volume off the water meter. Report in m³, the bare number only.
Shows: 8741.6656
